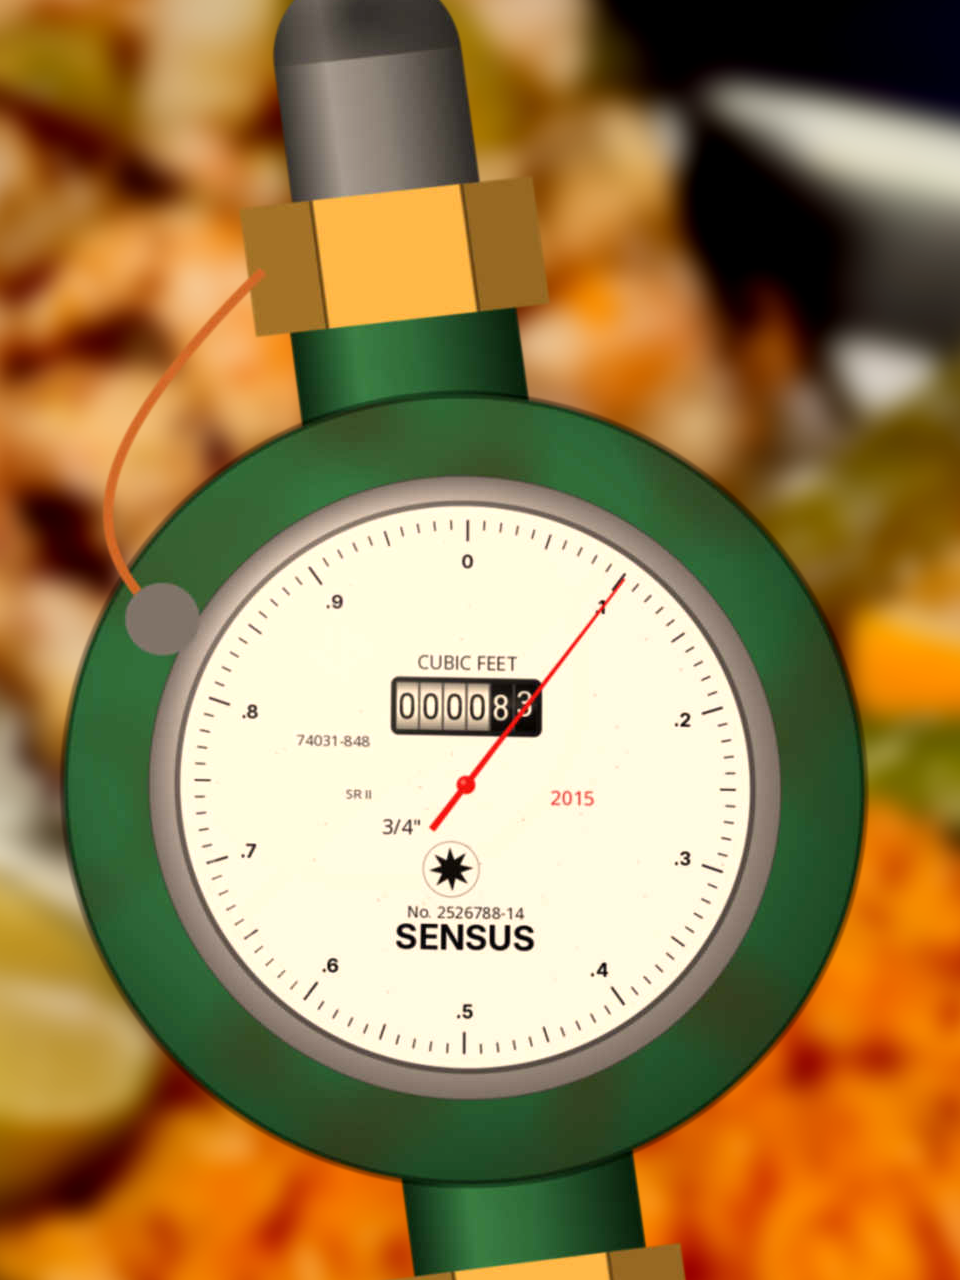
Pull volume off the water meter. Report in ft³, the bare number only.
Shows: 83.10
